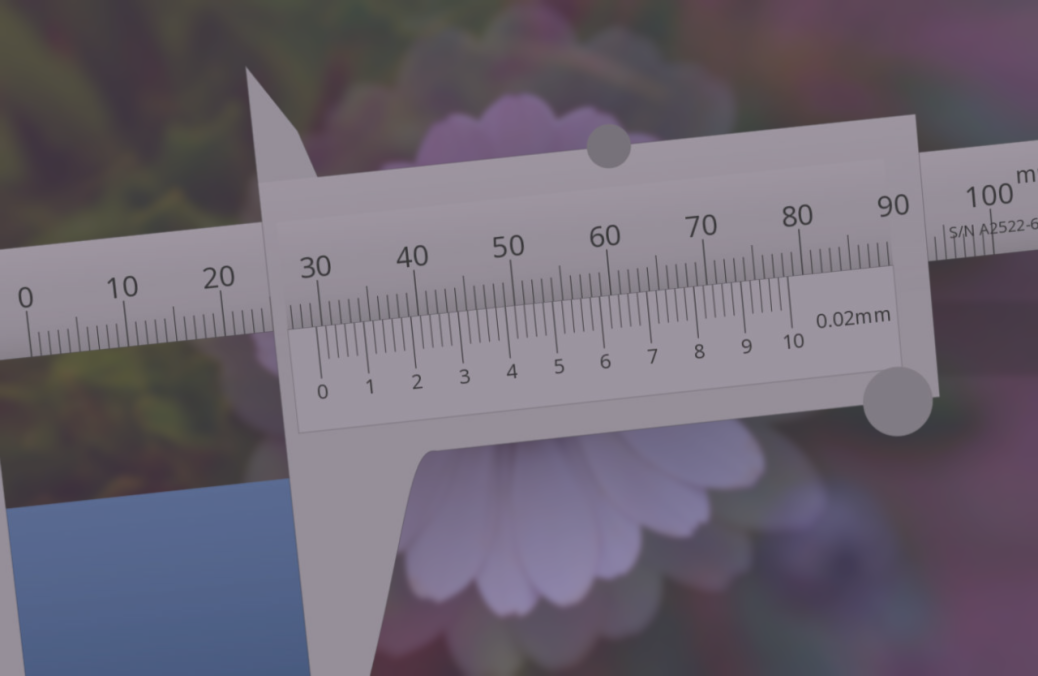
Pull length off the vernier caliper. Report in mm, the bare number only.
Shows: 29.4
